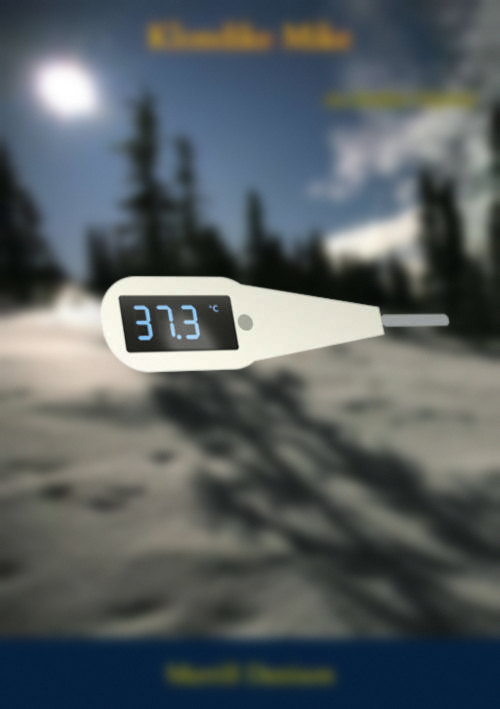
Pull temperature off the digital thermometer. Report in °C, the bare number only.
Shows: 37.3
